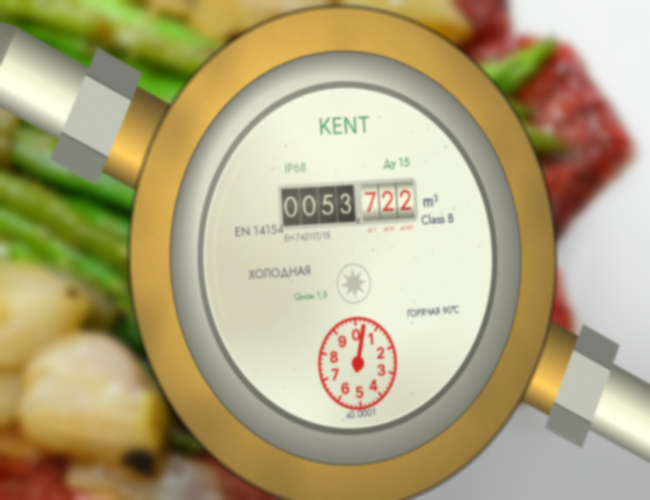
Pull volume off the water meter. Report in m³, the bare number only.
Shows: 53.7220
